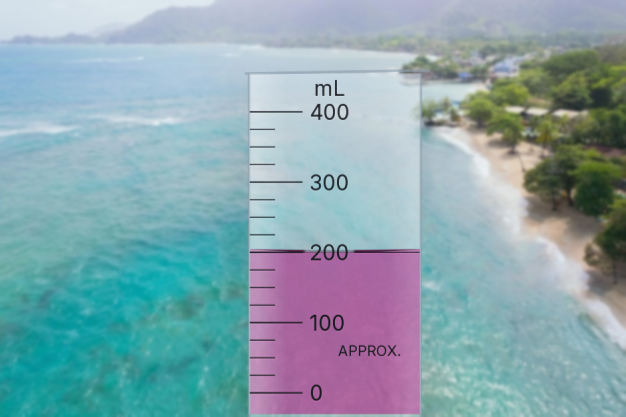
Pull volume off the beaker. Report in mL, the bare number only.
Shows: 200
